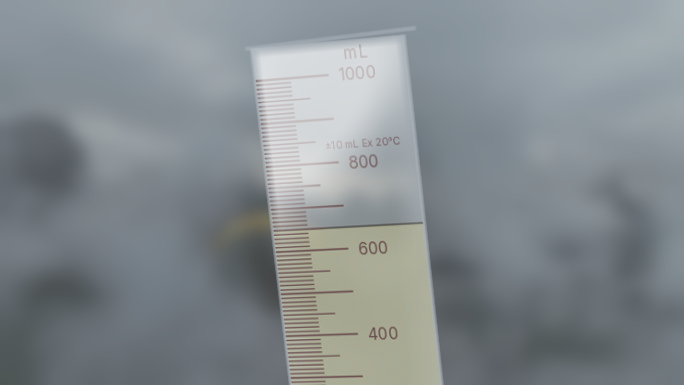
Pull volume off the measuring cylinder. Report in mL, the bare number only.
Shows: 650
